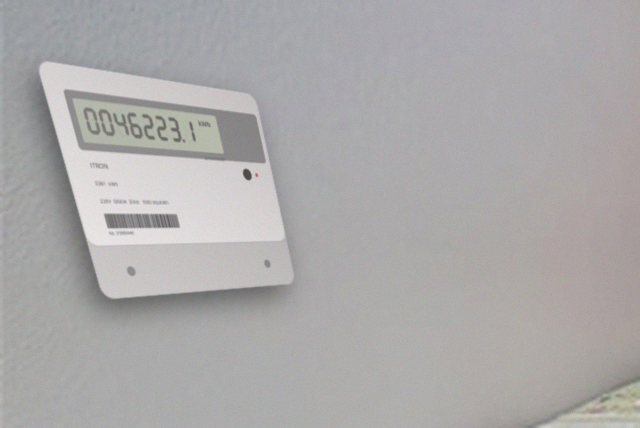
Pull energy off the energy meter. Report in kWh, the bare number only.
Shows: 46223.1
